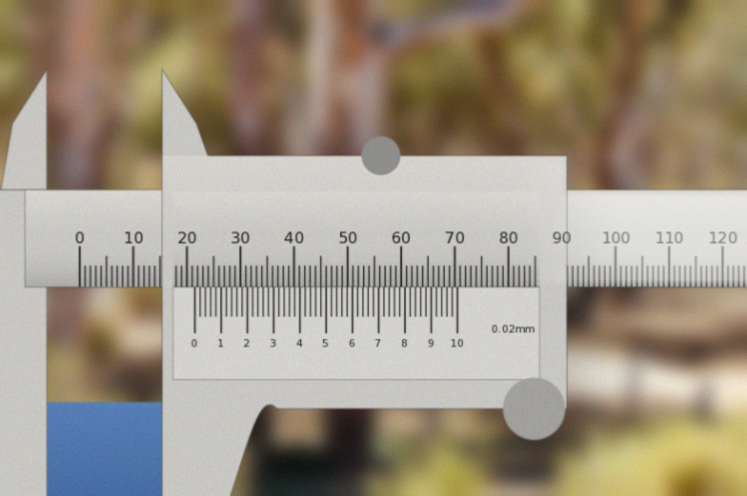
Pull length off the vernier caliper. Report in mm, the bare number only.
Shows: 21.5
